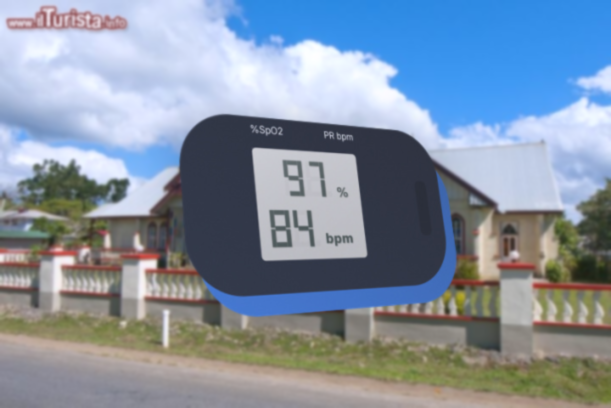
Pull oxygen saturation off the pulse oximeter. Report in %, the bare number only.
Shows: 97
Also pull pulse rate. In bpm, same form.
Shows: 84
